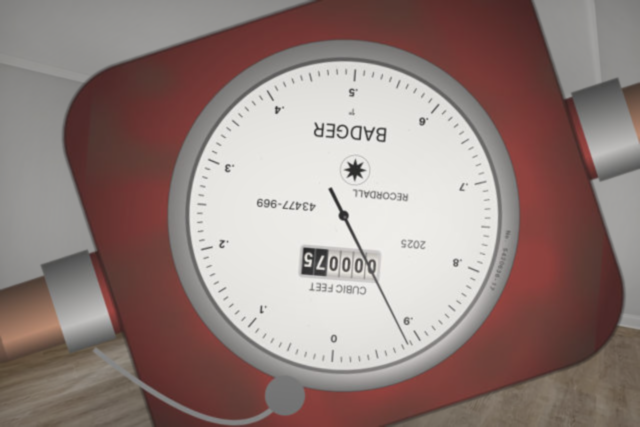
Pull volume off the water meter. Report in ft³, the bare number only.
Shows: 74.91
